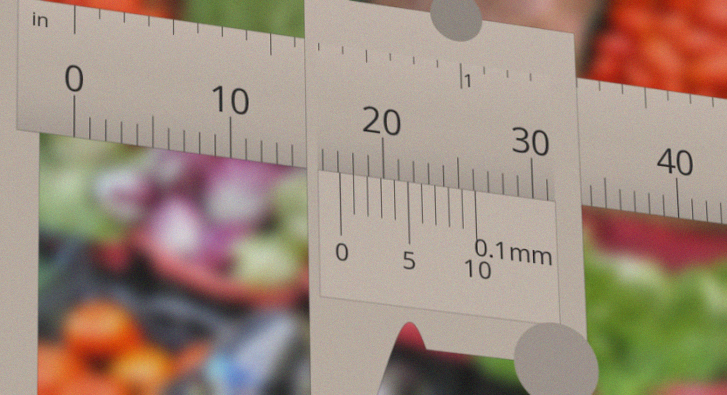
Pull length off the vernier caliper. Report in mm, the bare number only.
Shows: 17.1
